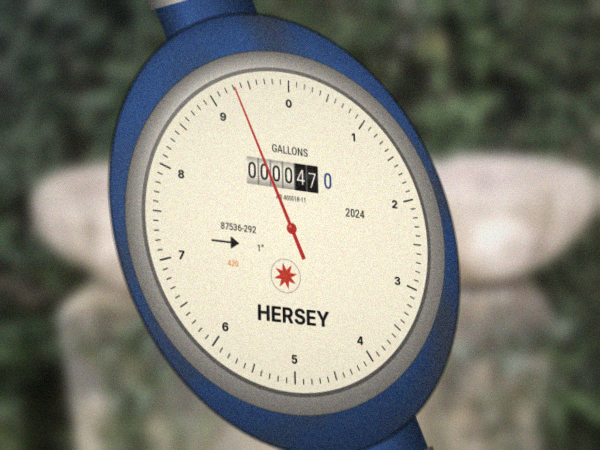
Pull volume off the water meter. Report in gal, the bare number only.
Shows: 469.3
